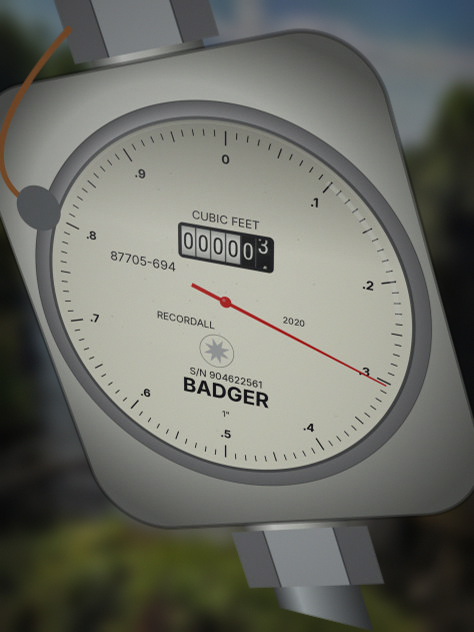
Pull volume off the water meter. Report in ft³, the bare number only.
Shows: 3.30
